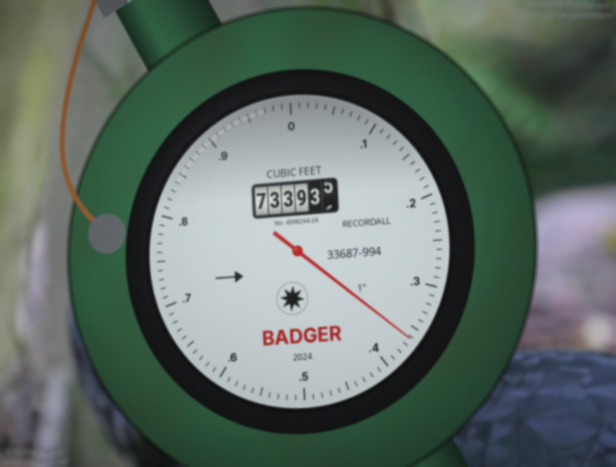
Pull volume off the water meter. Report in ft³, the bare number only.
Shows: 733935.36
